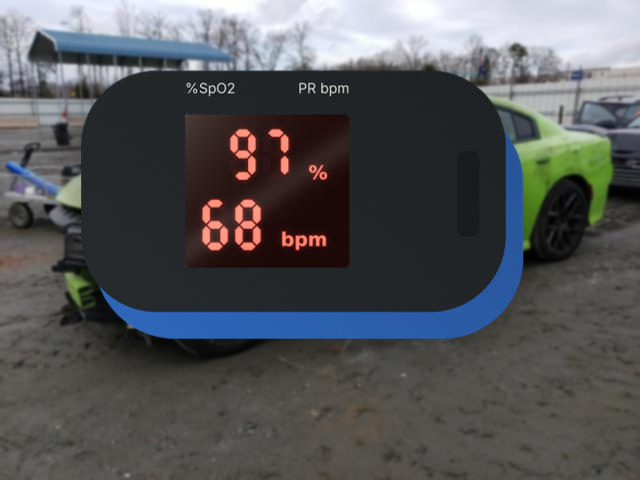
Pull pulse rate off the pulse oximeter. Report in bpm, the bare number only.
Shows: 68
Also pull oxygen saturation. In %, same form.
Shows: 97
